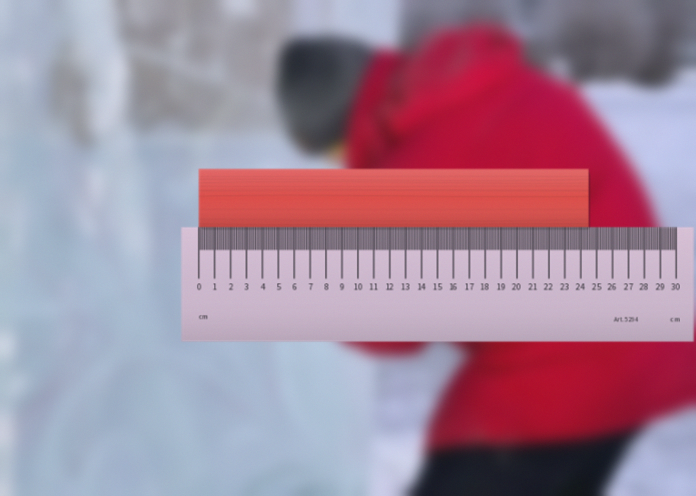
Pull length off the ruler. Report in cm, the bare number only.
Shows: 24.5
